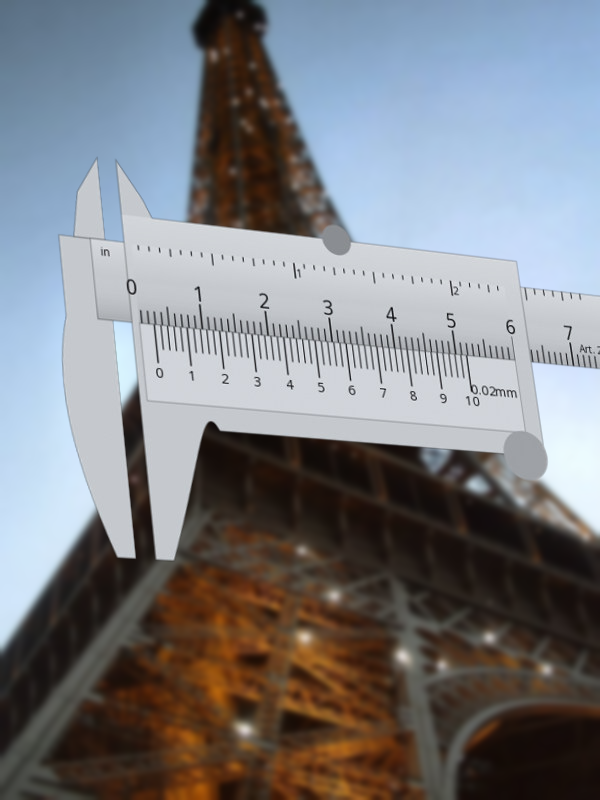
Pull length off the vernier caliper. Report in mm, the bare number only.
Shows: 2.8
